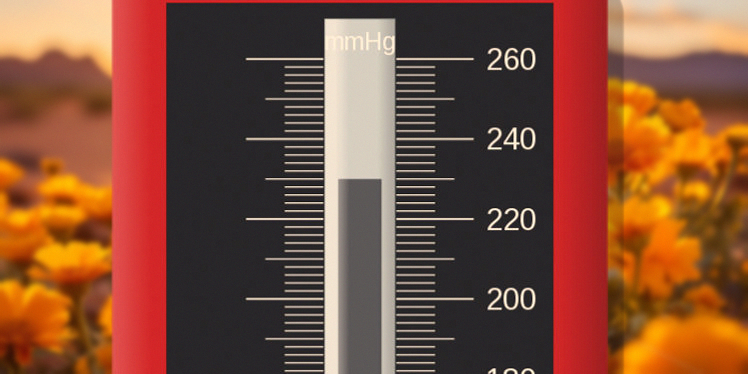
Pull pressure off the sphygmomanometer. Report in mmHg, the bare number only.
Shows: 230
